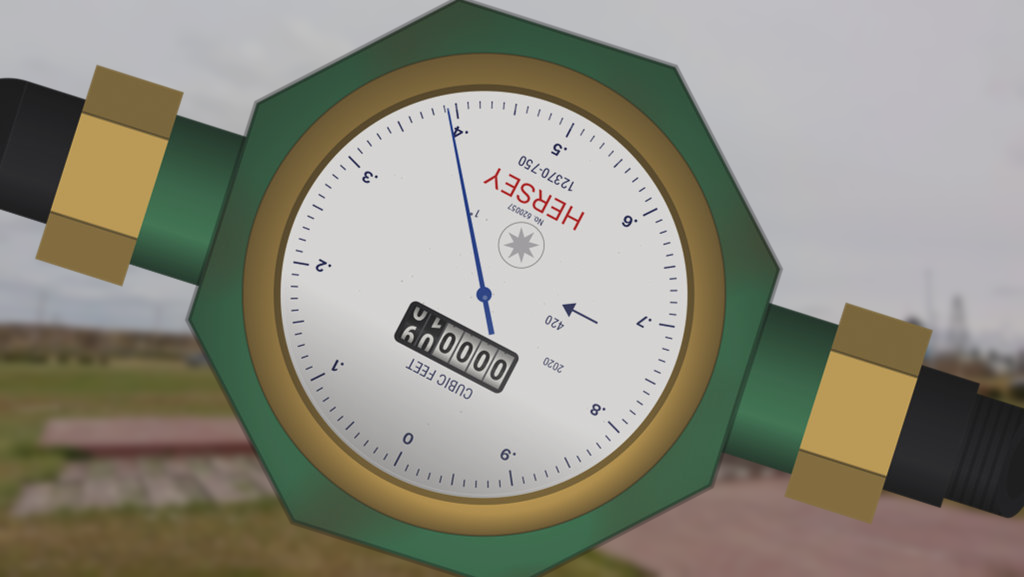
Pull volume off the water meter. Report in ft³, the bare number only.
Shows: 9.39
